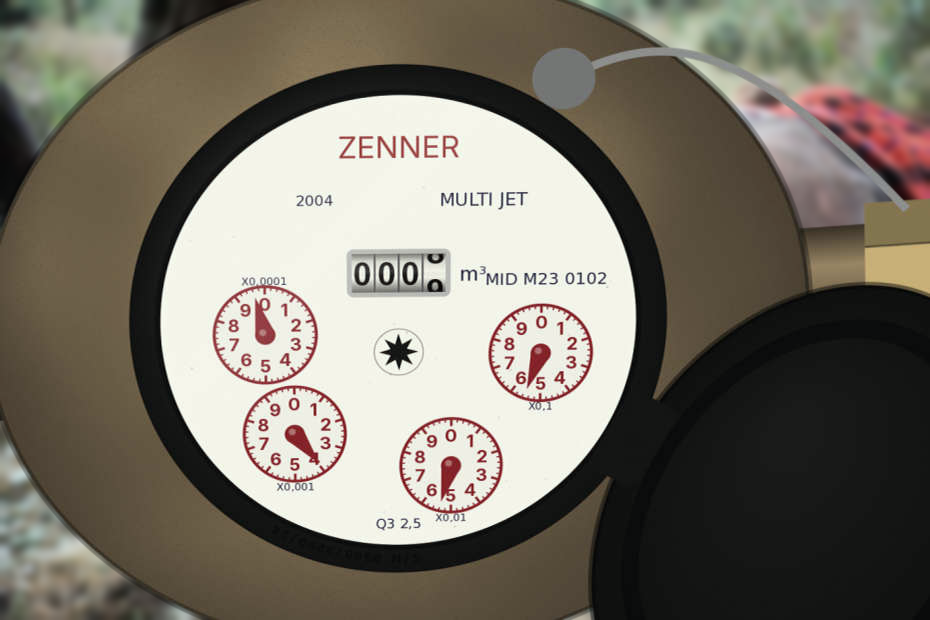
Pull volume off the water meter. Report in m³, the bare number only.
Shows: 8.5539
